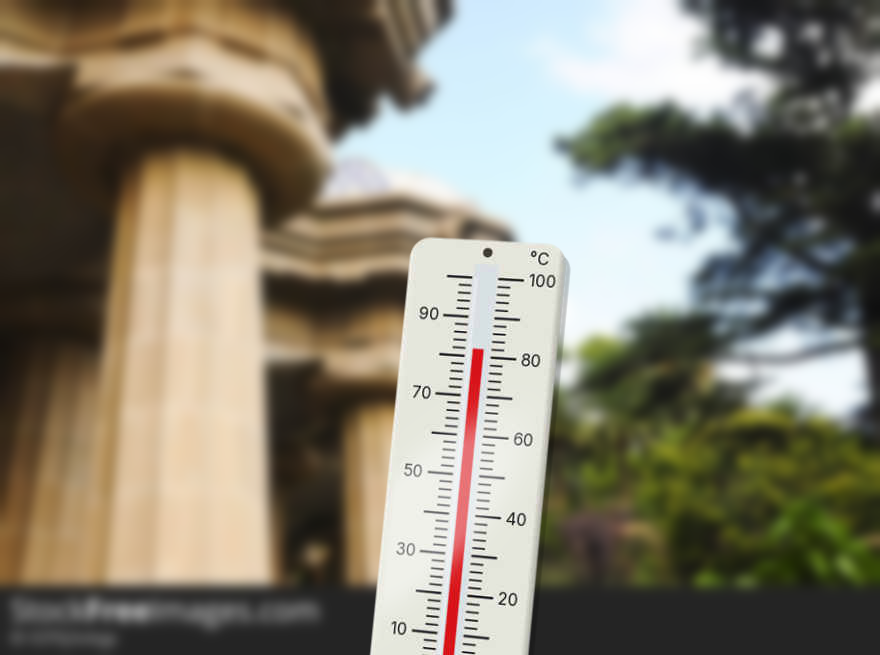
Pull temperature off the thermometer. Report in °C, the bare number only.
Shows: 82
